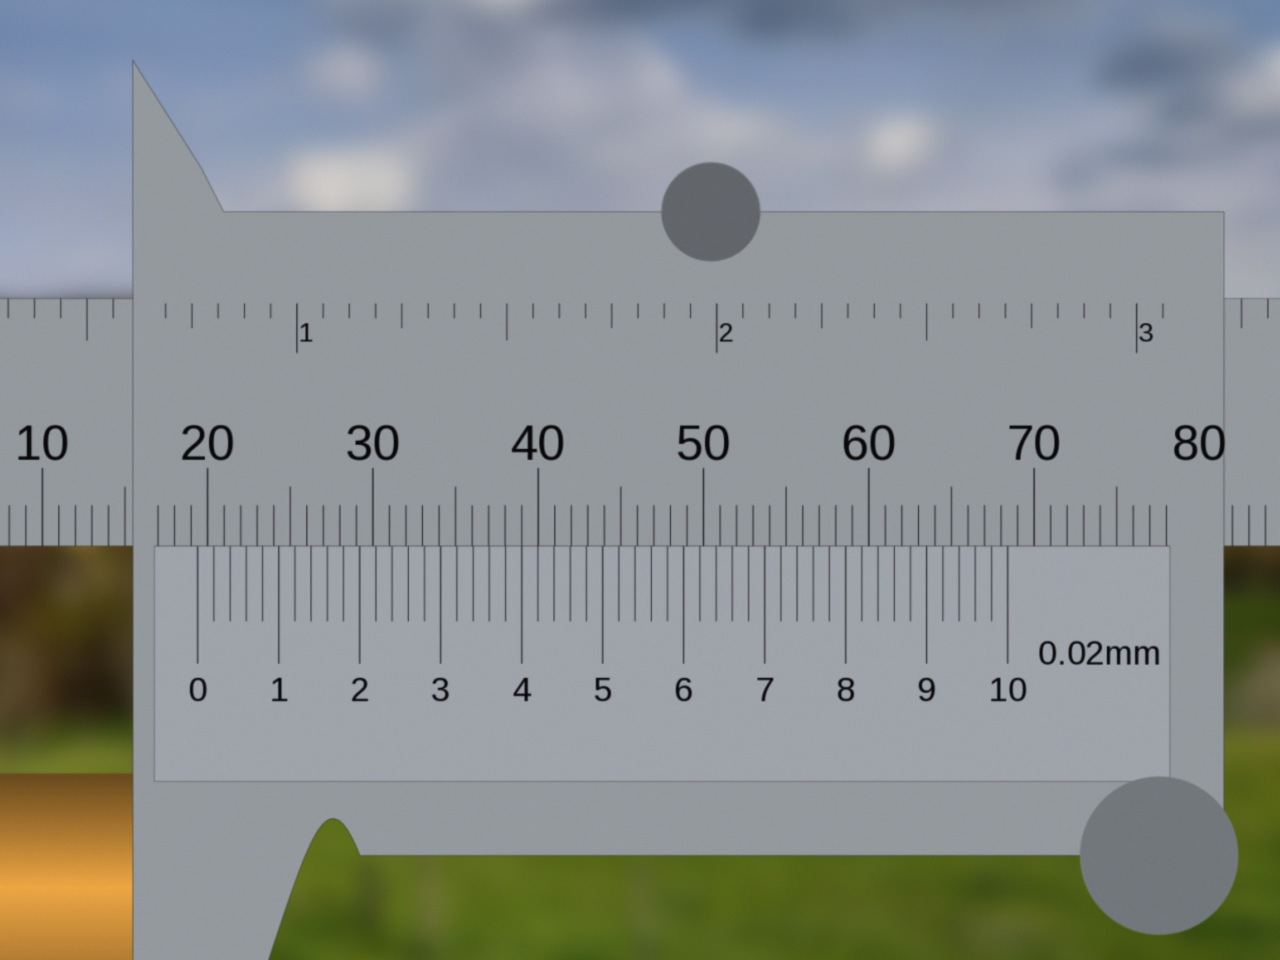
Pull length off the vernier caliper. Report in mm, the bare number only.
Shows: 19.4
